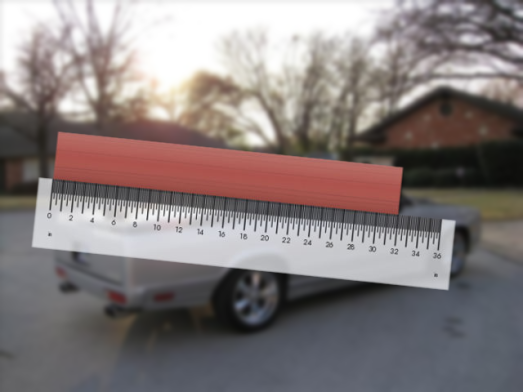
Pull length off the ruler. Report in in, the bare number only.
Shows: 32
